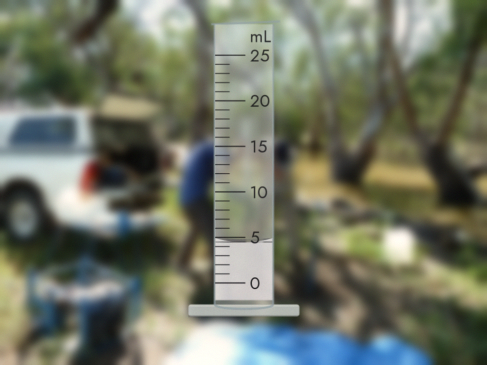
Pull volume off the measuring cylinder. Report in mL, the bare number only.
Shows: 4.5
